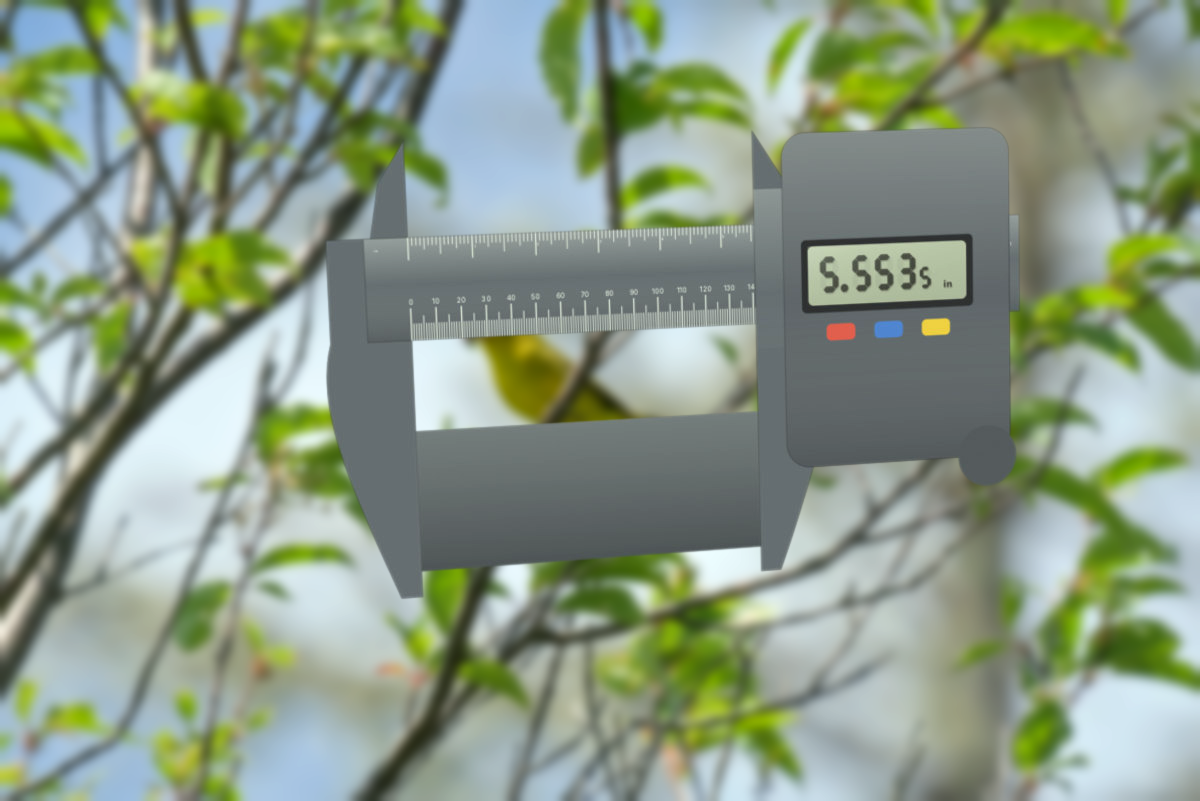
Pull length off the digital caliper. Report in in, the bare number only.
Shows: 5.5535
